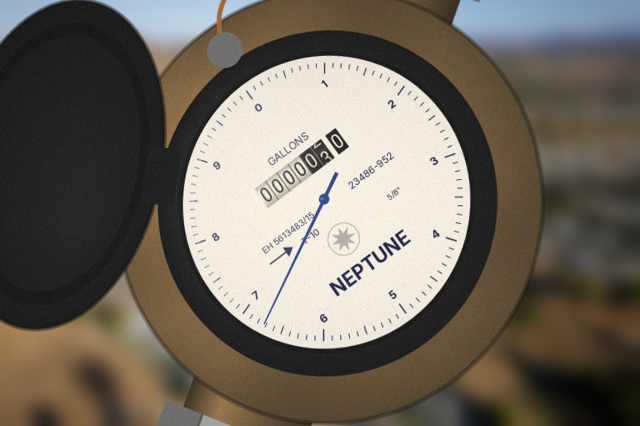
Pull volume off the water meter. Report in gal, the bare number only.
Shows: 26.7
